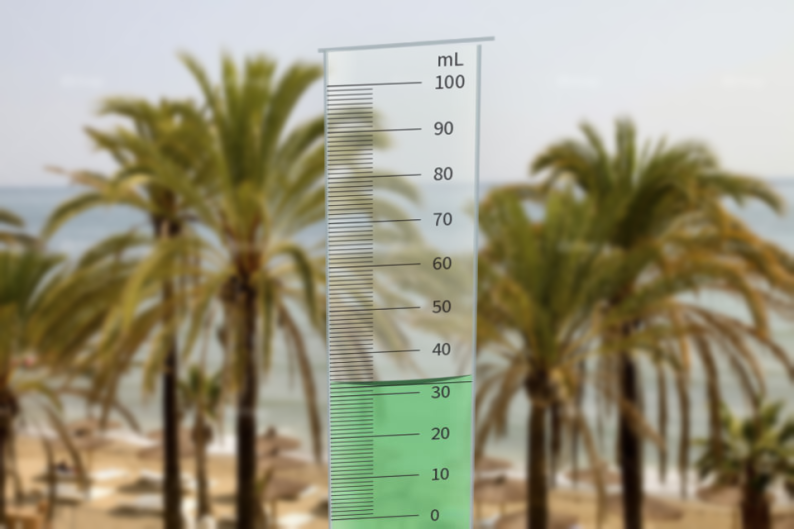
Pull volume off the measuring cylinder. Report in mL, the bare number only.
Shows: 32
